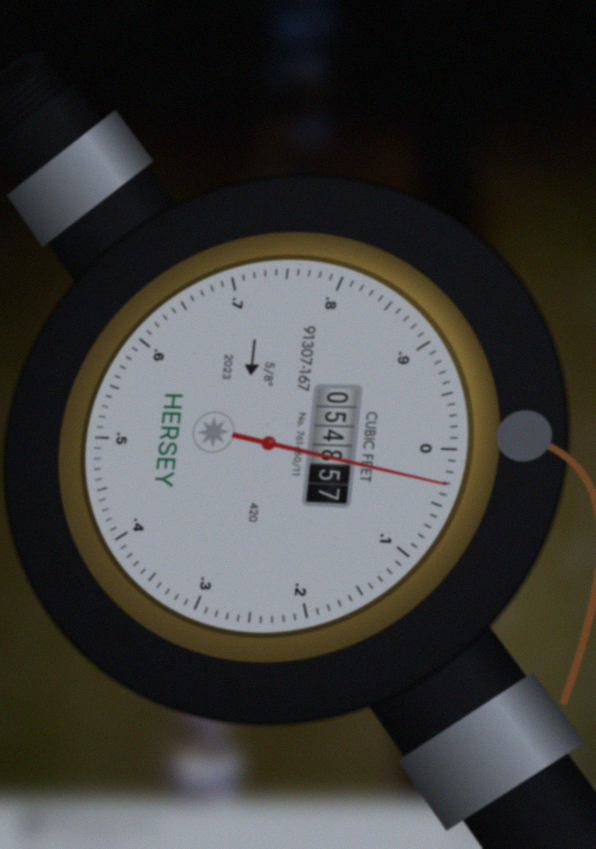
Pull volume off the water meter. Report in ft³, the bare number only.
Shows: 54857.03
